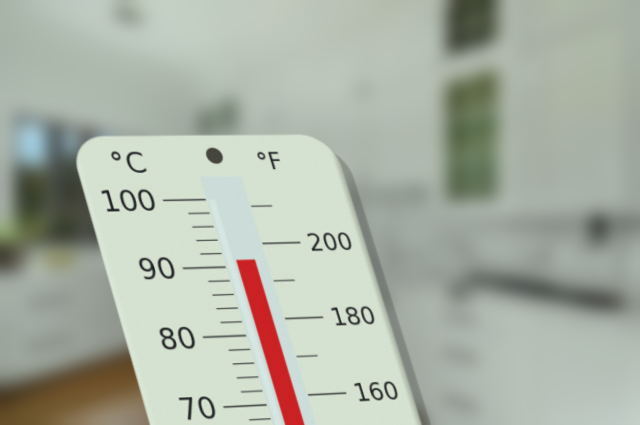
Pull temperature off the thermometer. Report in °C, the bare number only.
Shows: 91
